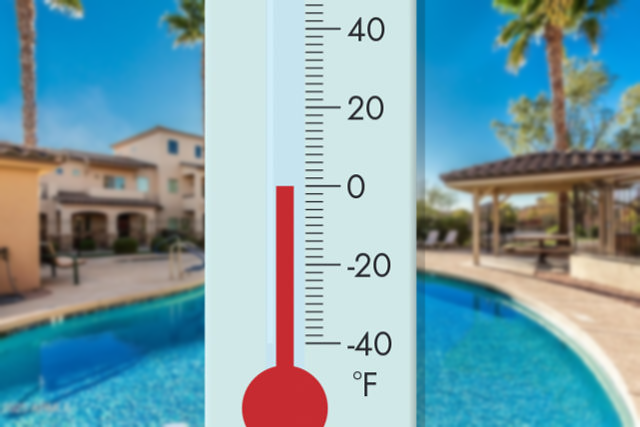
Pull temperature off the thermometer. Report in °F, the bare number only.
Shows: 0
